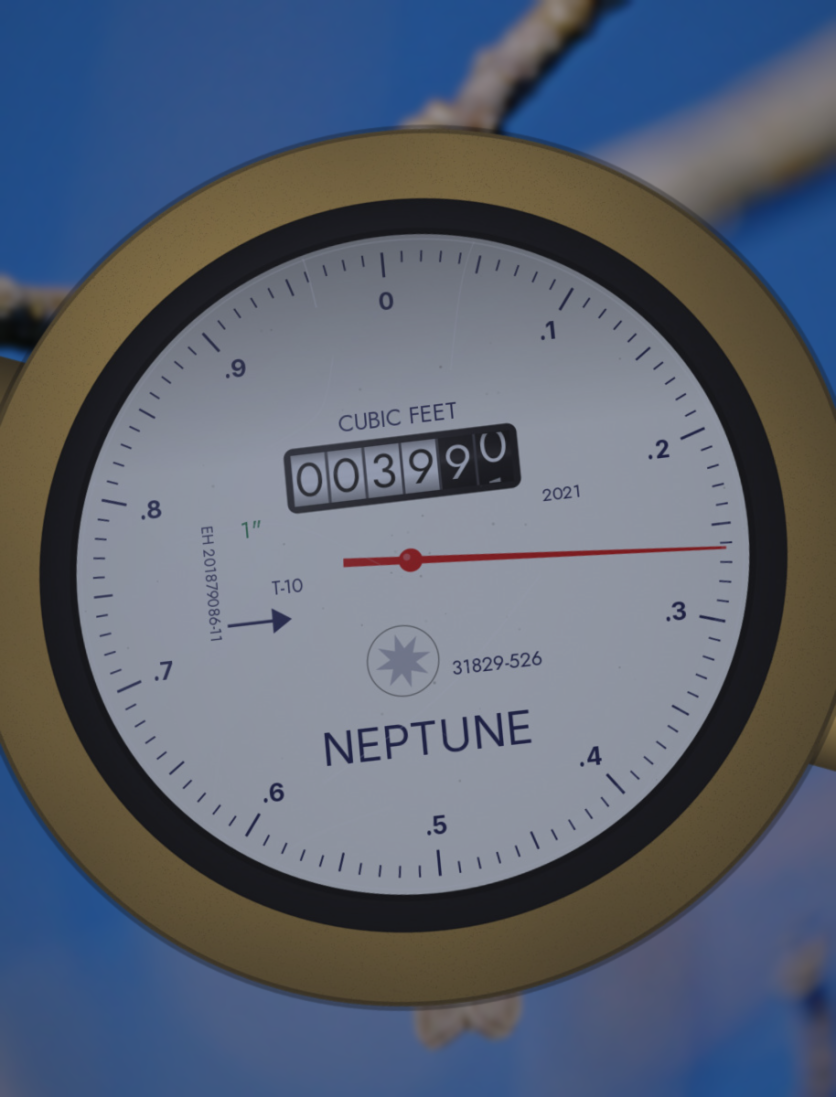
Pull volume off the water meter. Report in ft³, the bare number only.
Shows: 3990.26
